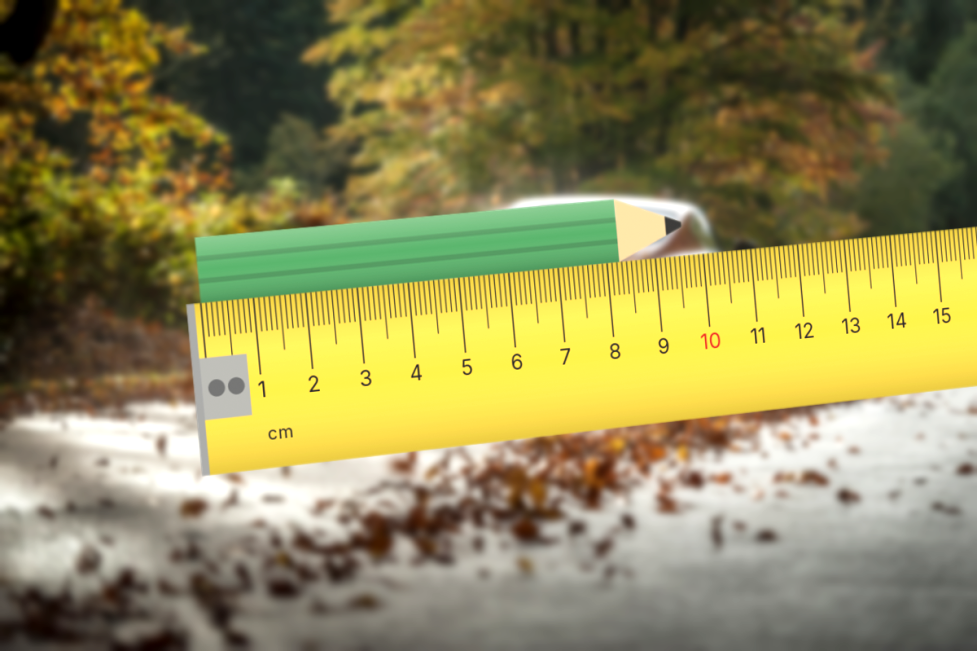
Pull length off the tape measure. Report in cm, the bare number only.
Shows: 9.6
